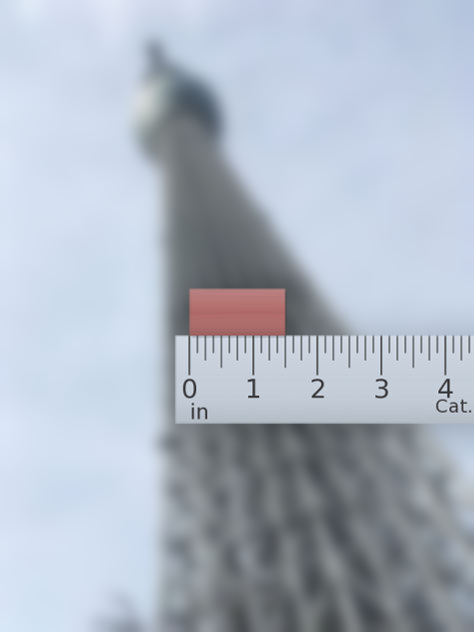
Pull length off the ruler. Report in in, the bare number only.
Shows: 1.5
